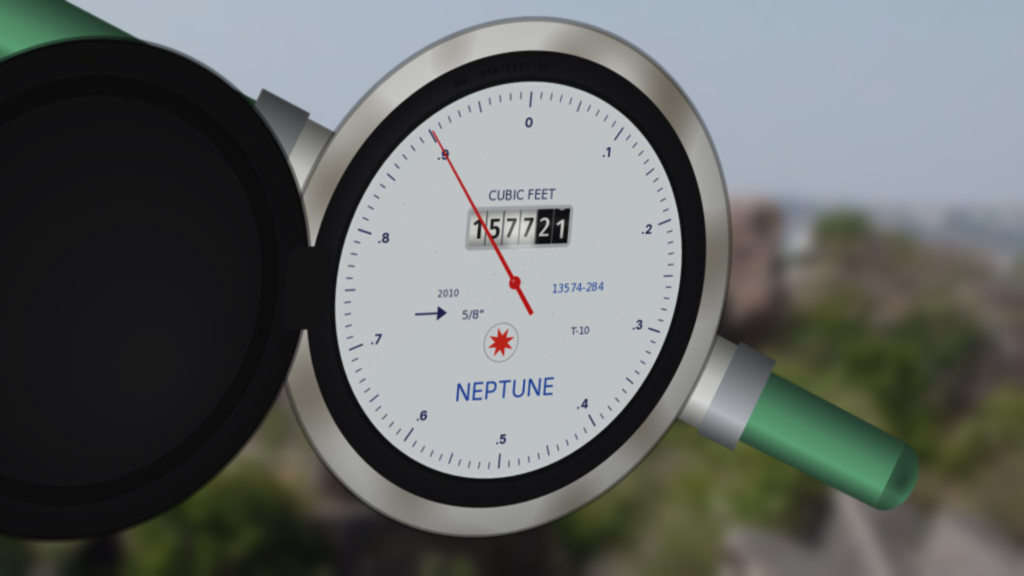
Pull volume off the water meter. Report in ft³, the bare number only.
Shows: 157720.90
